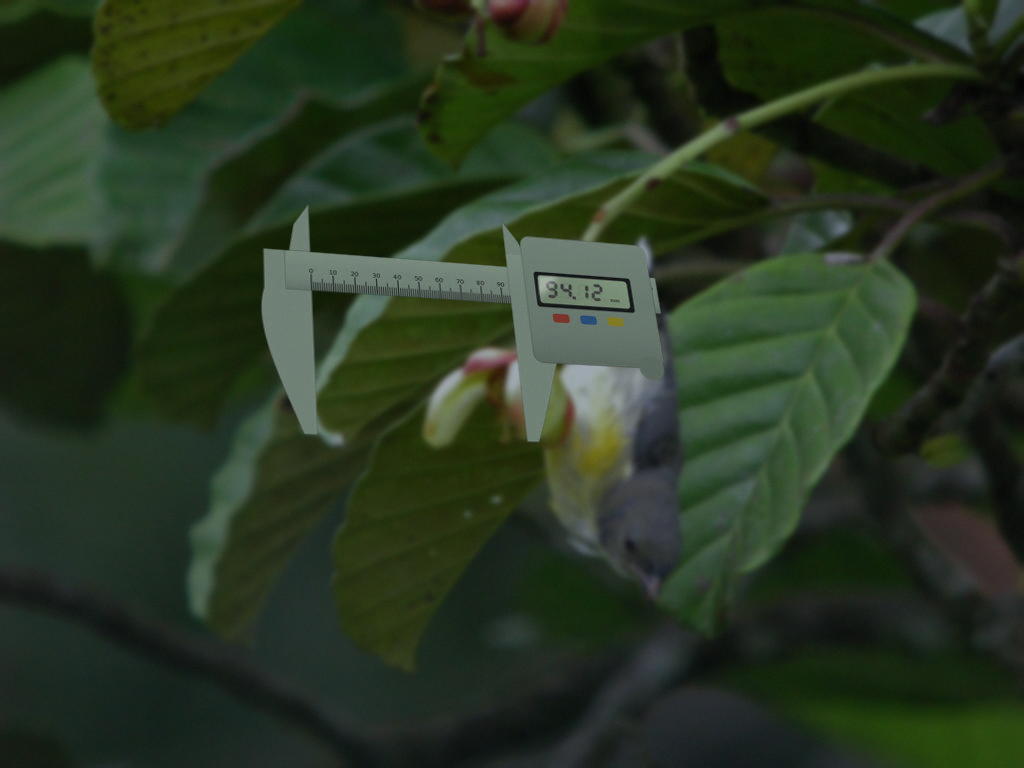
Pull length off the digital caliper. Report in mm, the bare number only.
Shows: 94.12
